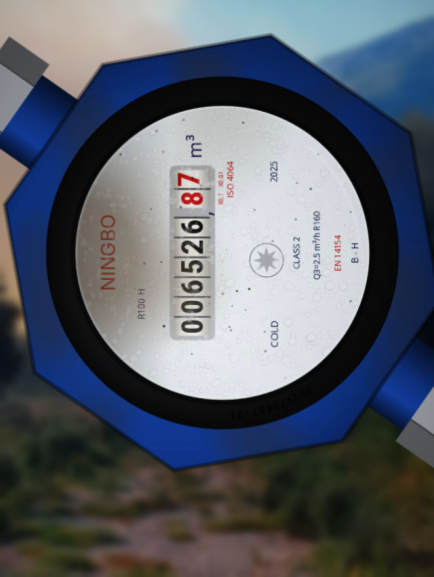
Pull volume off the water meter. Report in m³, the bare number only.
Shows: 6526.87
